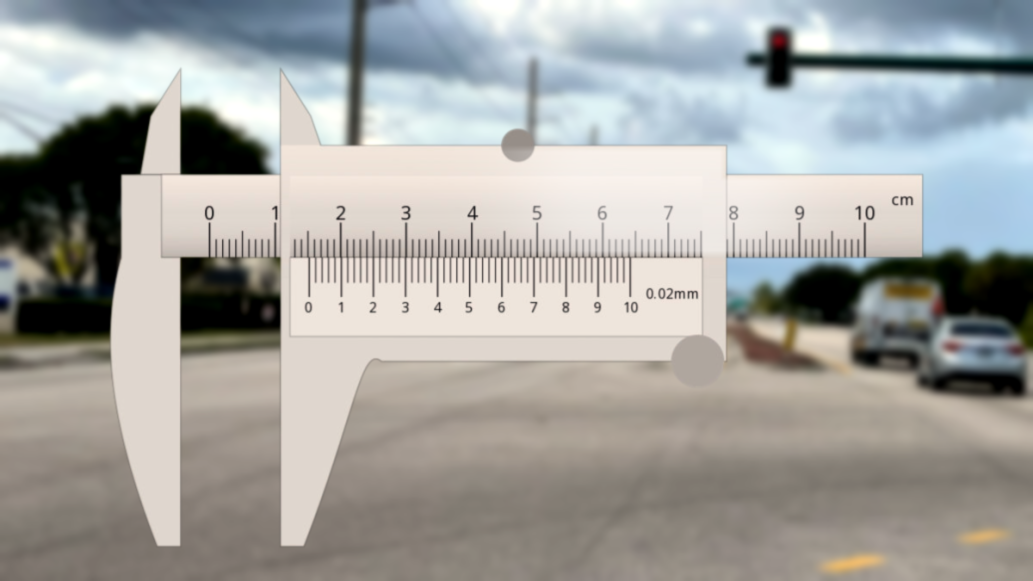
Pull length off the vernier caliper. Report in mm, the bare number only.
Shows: 15.2
